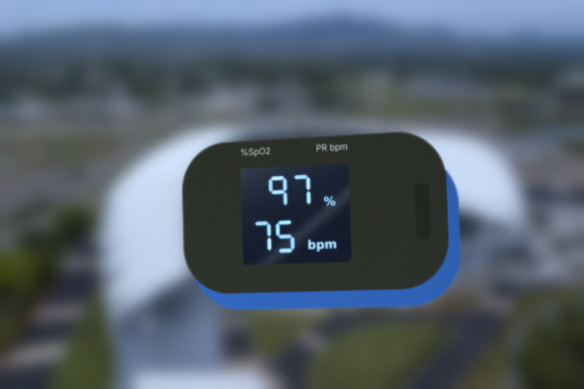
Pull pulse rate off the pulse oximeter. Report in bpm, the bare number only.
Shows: 75
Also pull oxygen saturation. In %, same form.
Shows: 97
